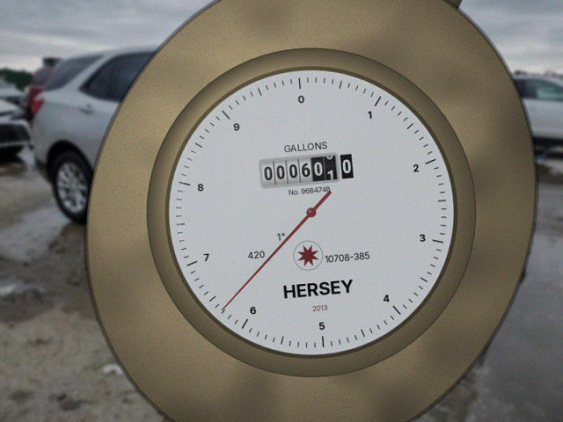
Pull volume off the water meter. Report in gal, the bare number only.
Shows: 6006.3
